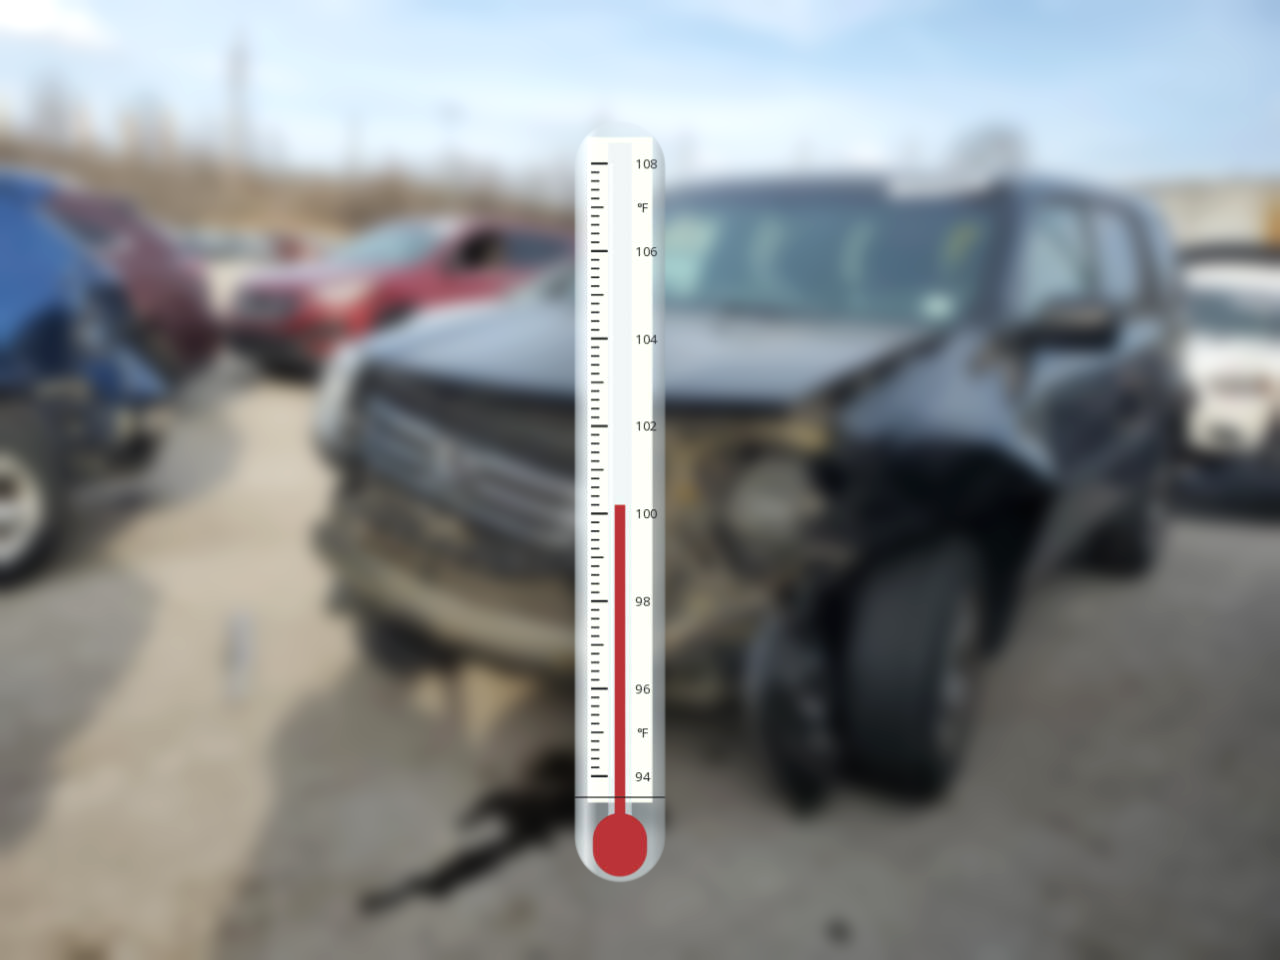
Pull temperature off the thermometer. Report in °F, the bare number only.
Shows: 100.2
